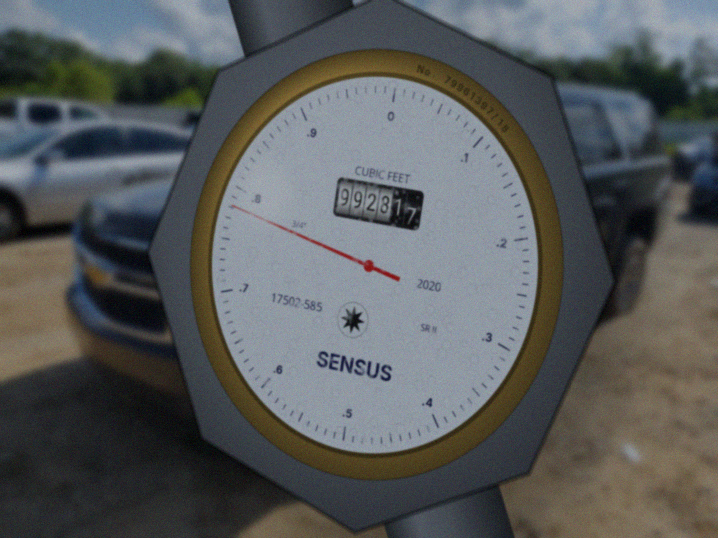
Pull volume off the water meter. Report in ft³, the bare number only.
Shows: 992816.78
